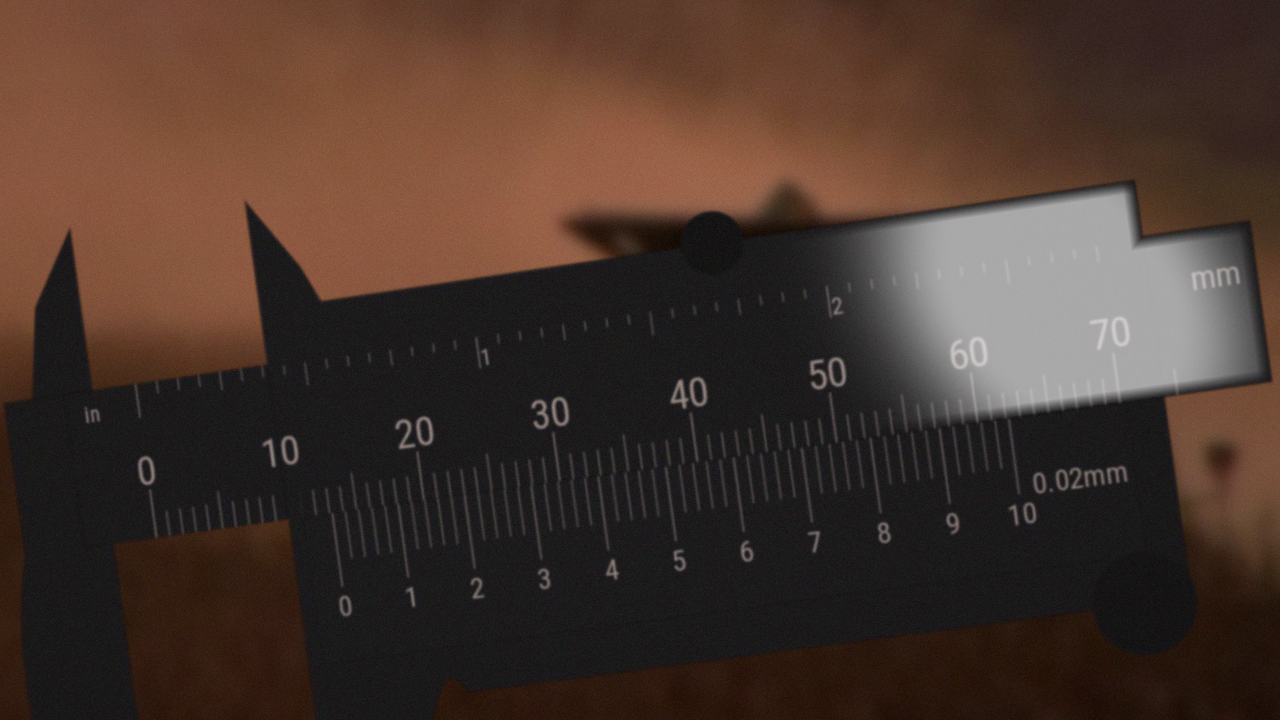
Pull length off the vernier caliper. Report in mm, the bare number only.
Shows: 13.2
